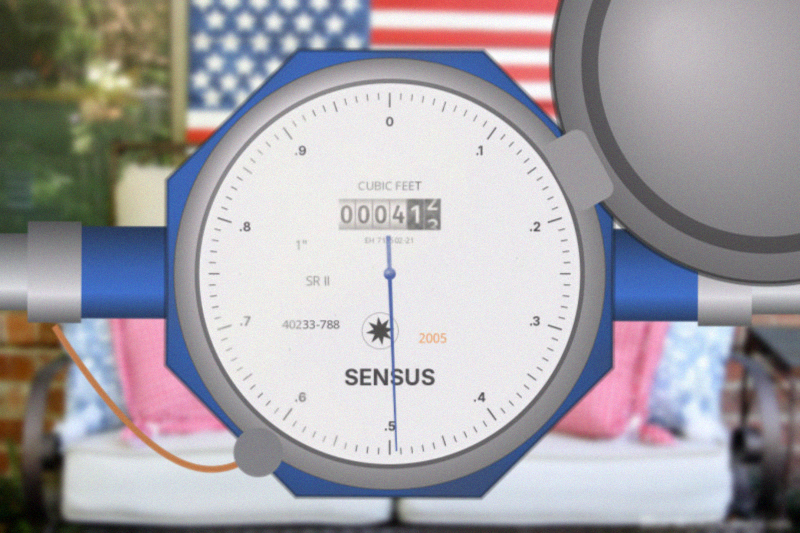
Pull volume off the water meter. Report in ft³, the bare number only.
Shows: 412.49
